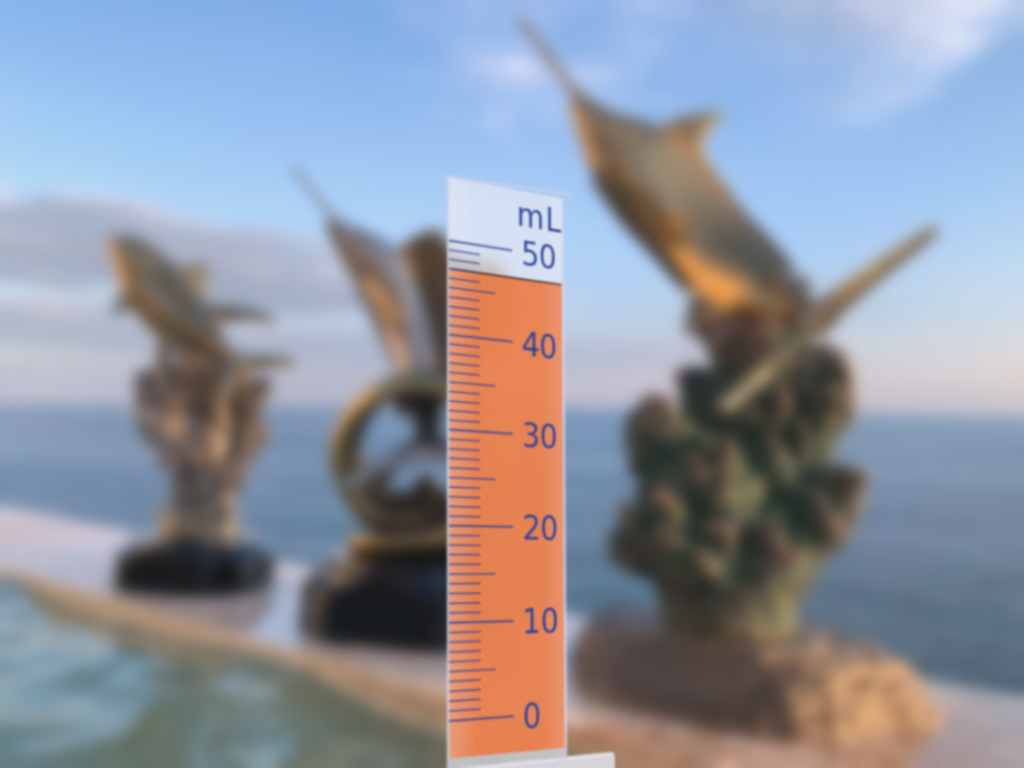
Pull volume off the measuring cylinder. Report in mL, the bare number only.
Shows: 47
